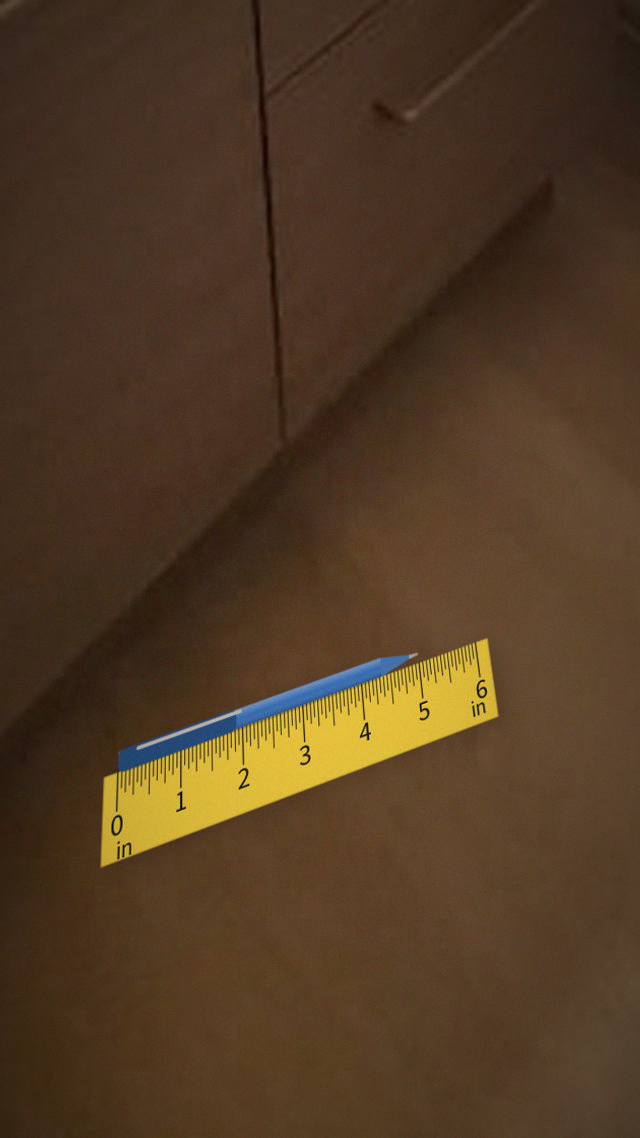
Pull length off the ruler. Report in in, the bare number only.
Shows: 5
